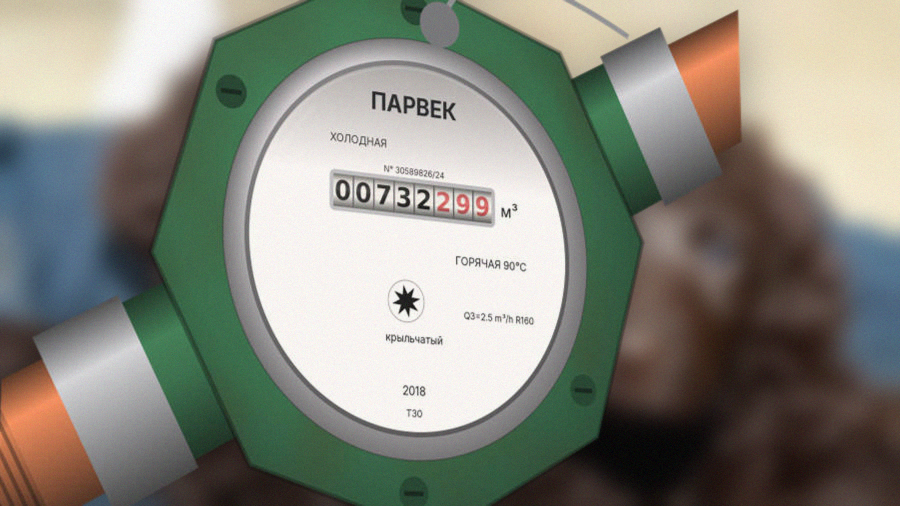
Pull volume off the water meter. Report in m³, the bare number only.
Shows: 732.299
